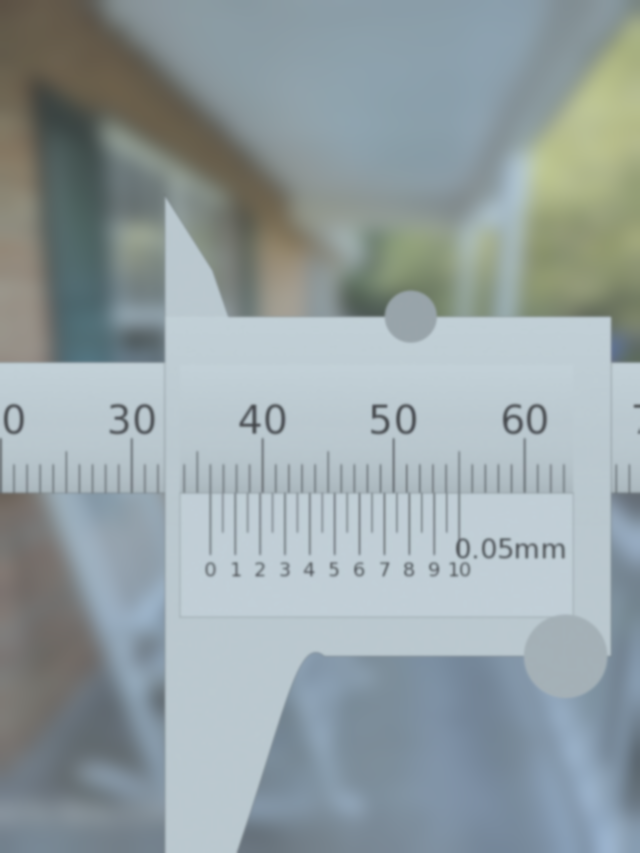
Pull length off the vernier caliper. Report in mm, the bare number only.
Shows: 36.0
